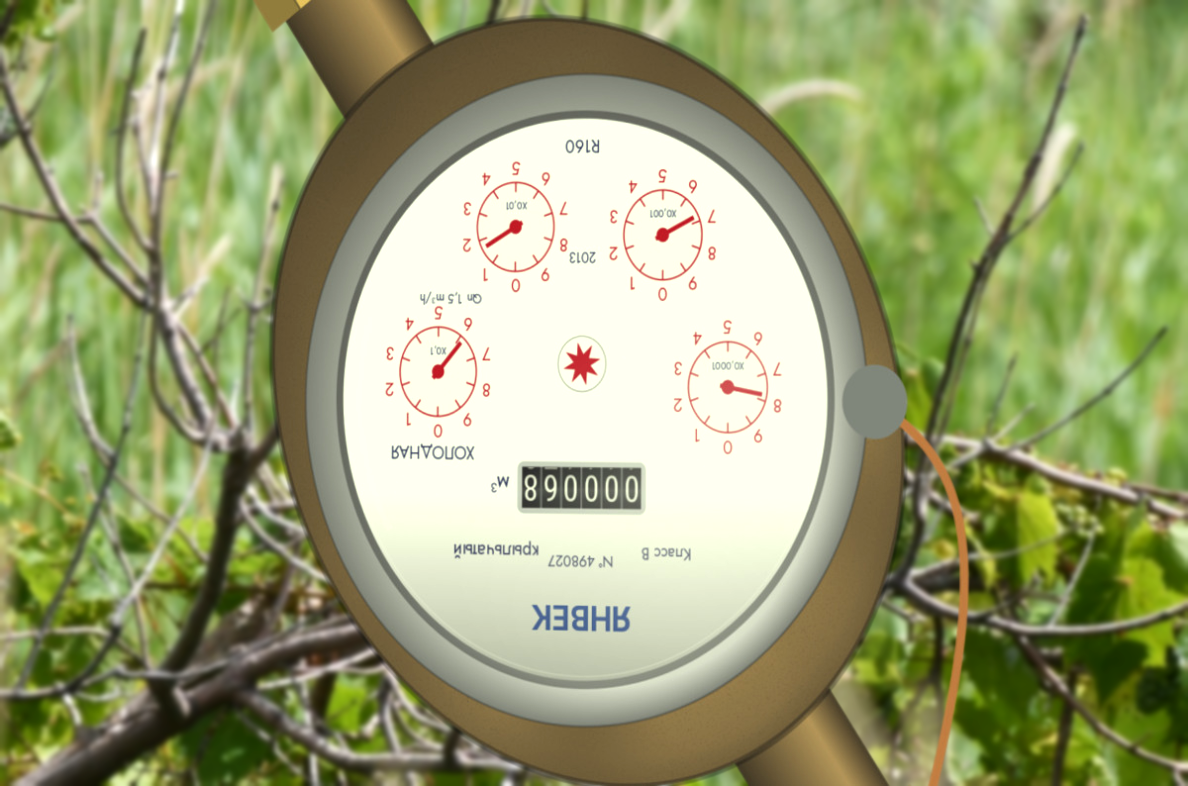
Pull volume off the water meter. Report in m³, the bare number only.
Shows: 68.6167
